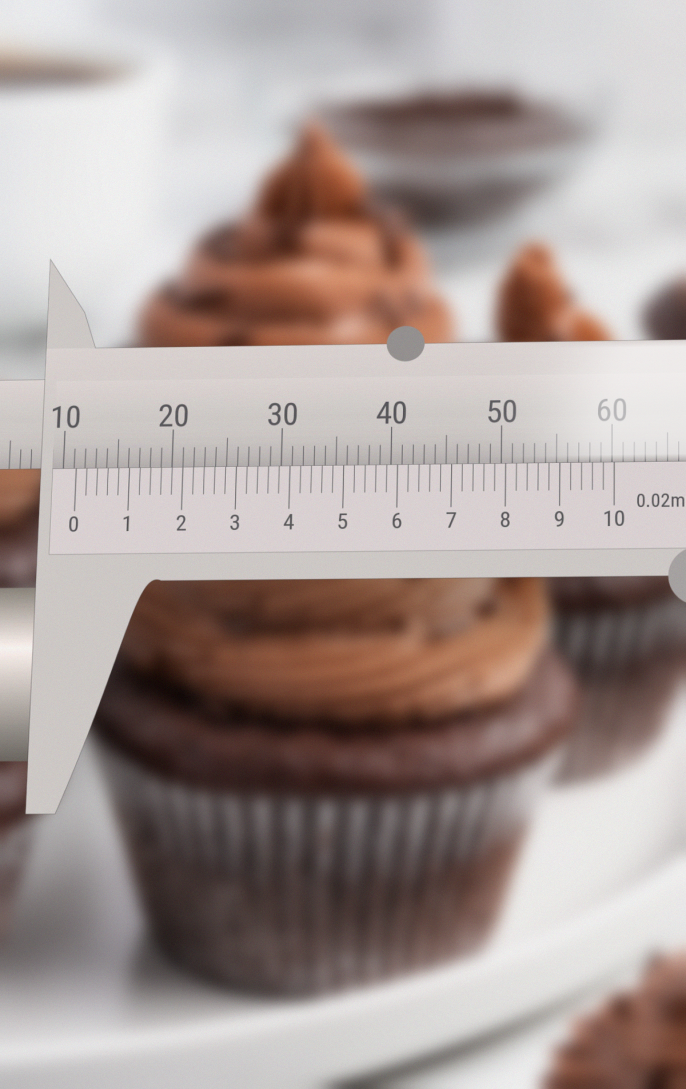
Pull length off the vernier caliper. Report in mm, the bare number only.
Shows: 11.2
